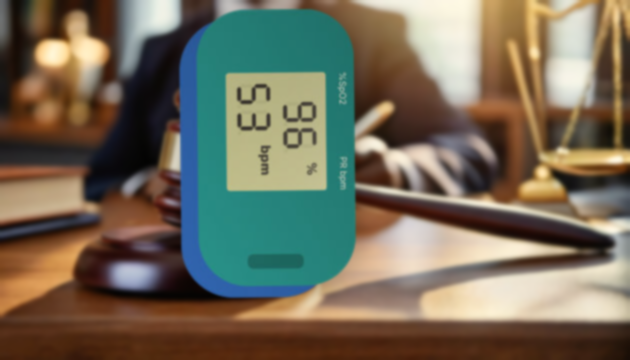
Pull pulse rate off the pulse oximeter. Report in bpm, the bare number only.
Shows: 53
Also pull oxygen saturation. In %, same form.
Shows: 96
